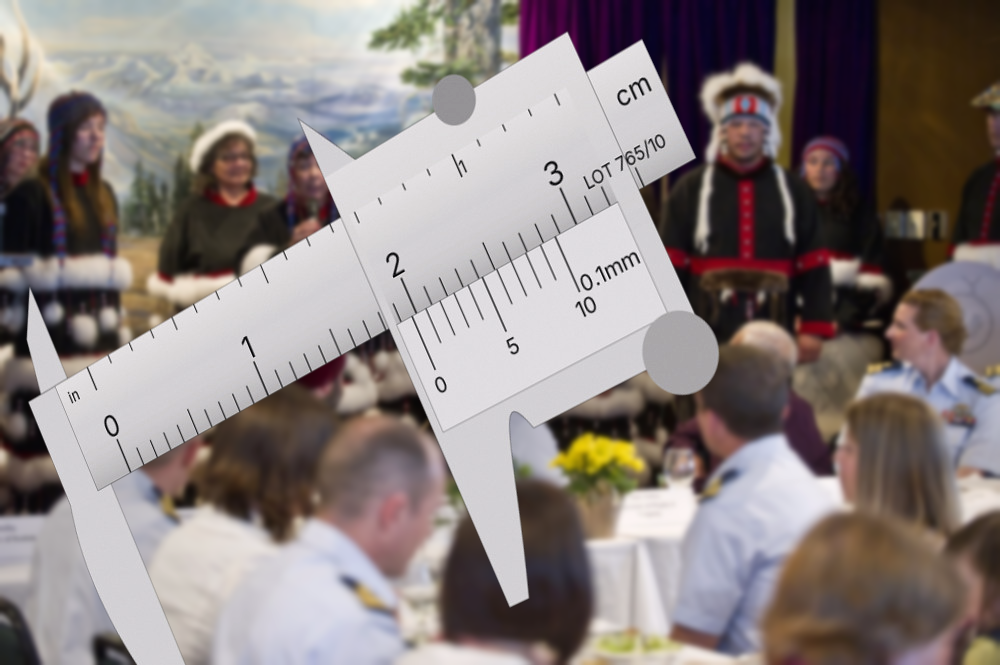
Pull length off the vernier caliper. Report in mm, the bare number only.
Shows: 19.7
